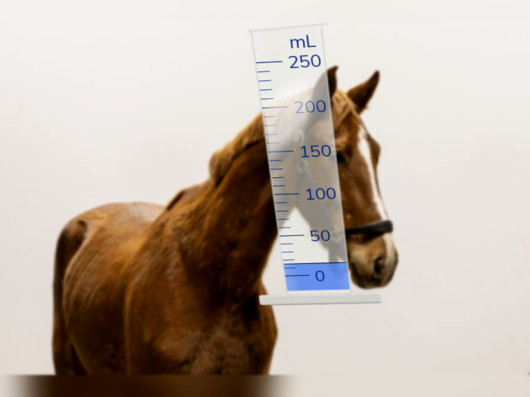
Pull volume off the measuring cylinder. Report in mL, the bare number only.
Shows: 15
